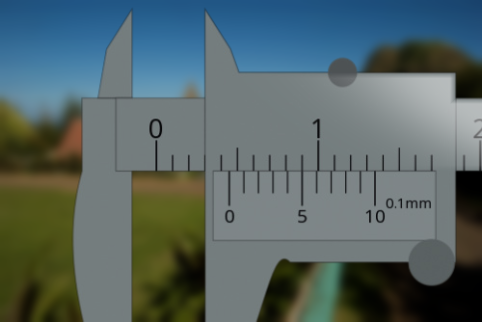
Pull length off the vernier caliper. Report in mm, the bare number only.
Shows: 4.5
